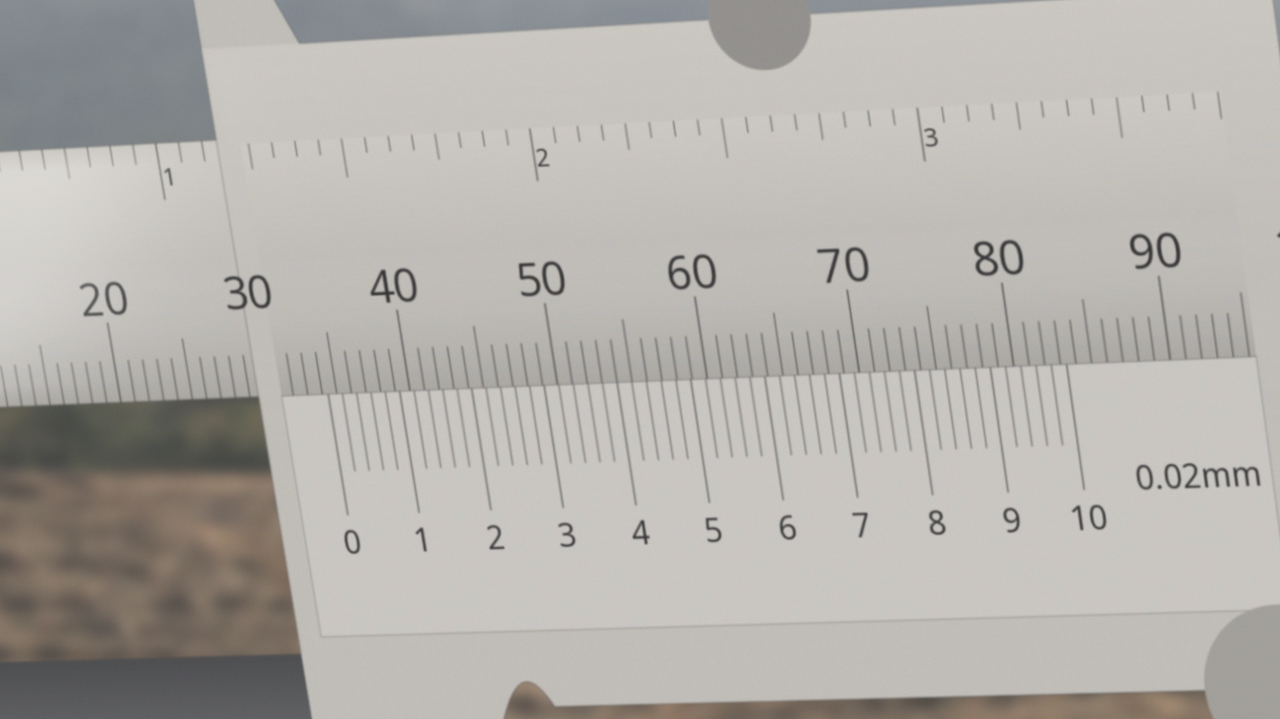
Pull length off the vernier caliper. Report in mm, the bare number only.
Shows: 34.4
